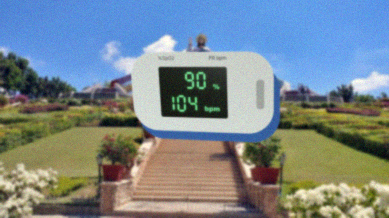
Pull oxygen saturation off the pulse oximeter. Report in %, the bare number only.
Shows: 90
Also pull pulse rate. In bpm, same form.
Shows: 104
